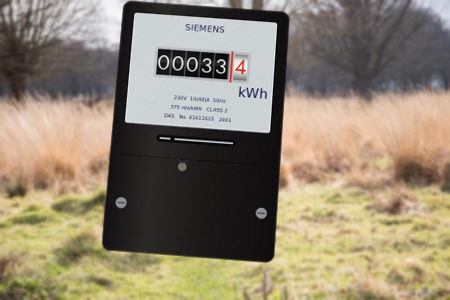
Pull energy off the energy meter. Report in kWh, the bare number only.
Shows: 33.4
